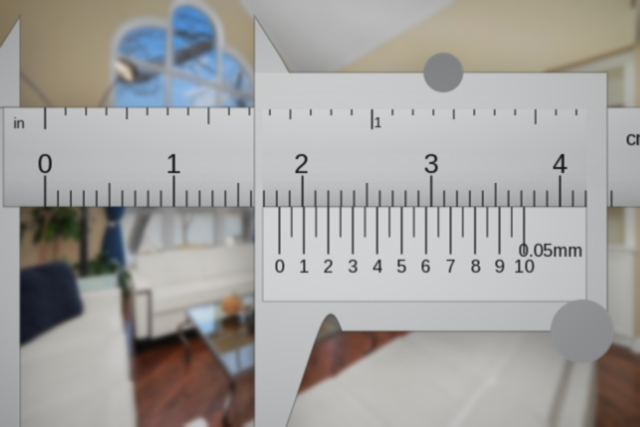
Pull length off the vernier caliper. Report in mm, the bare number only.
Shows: 18.2
